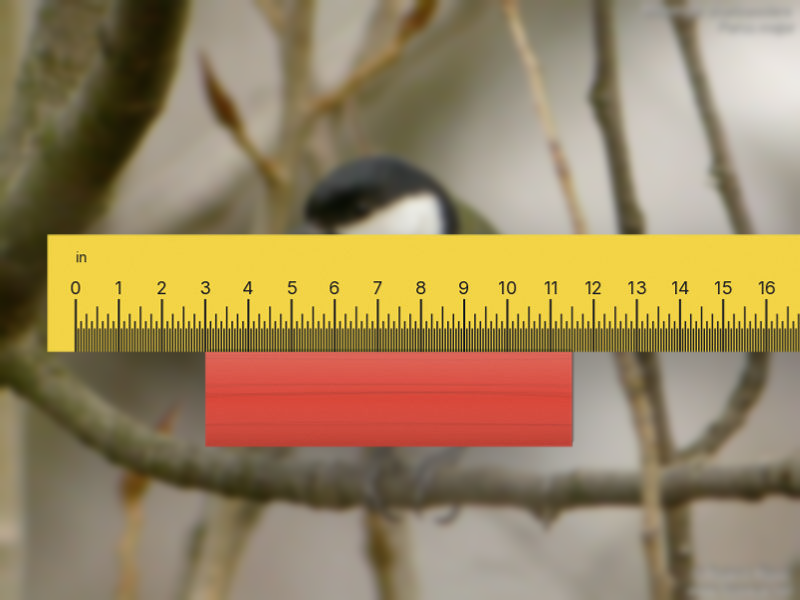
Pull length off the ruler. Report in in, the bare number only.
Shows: 8.5
